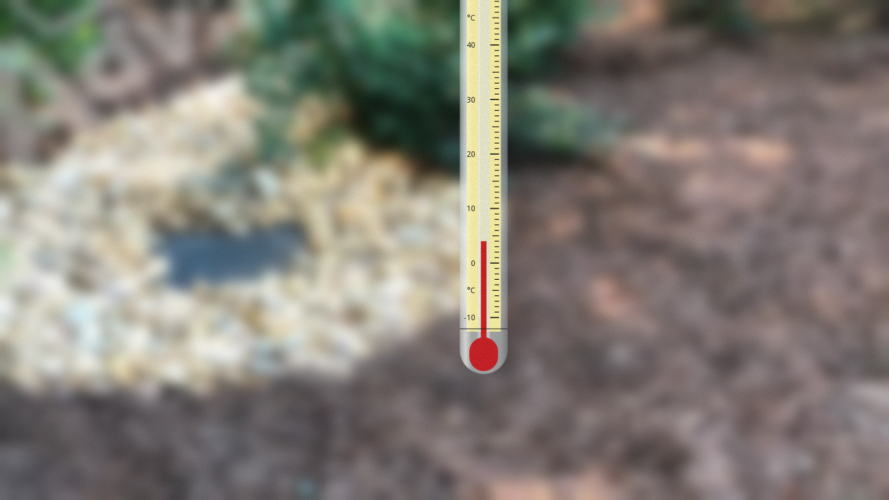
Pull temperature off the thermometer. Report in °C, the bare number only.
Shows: 4
